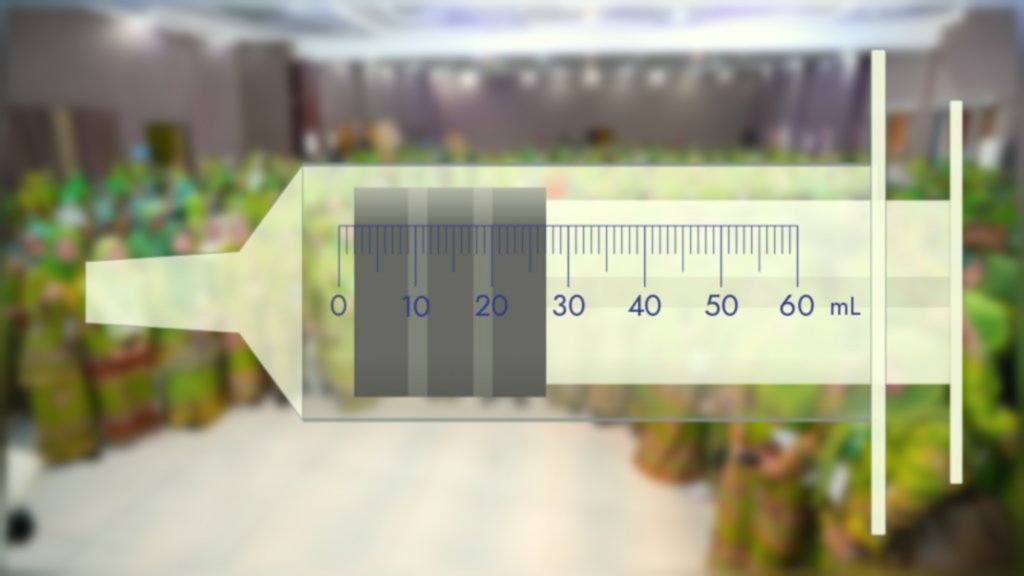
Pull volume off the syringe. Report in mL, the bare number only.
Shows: 2
